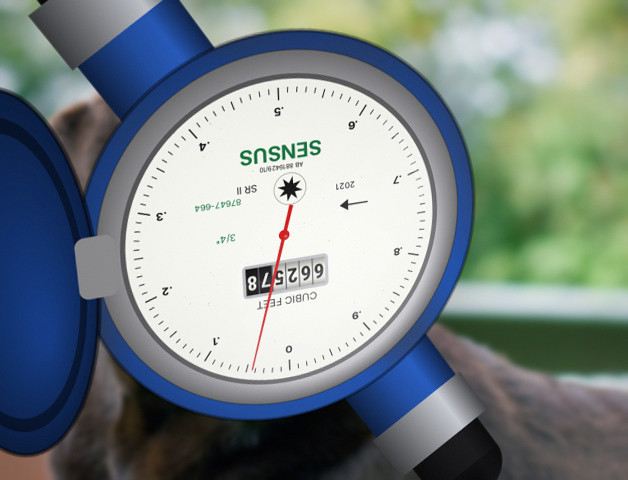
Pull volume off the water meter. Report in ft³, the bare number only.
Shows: 662578.04
